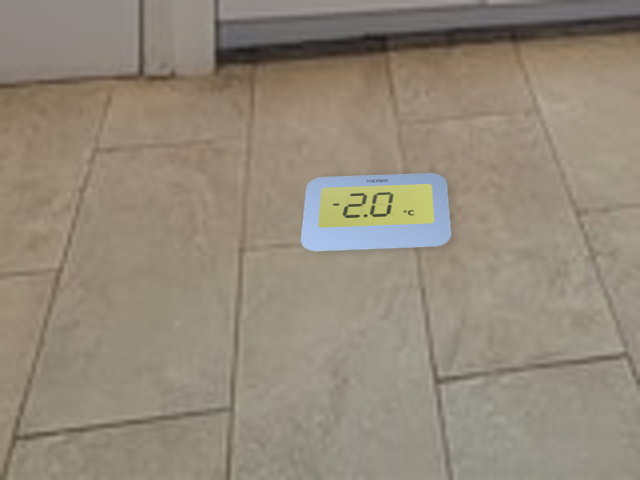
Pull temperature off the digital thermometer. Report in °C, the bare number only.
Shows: -2.0
